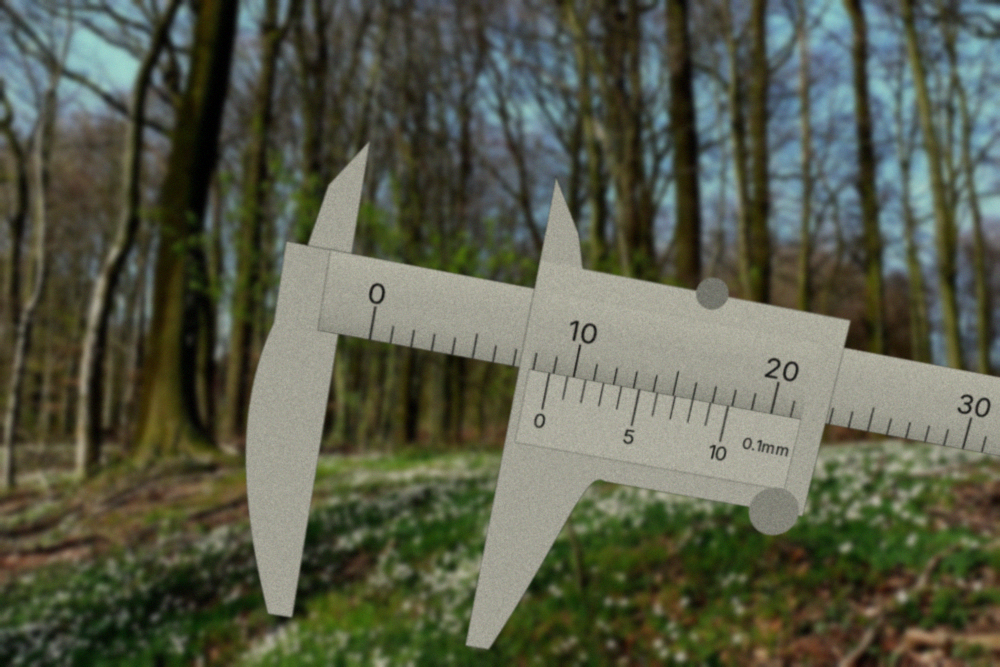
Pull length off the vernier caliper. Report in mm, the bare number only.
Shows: 8.8
